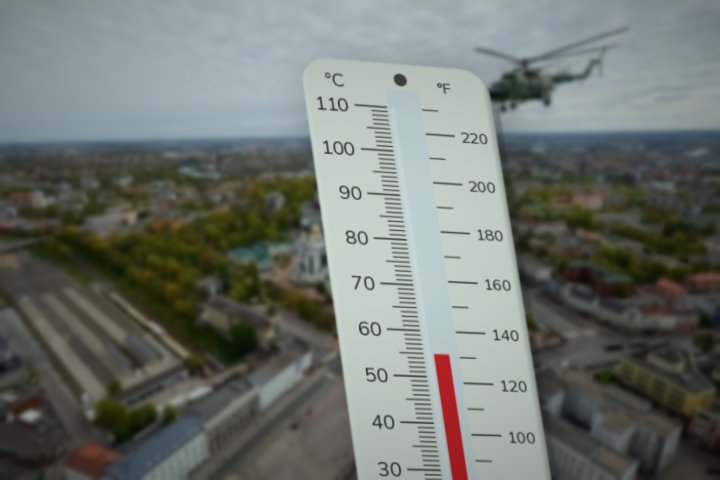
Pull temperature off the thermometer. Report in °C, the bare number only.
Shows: 55
